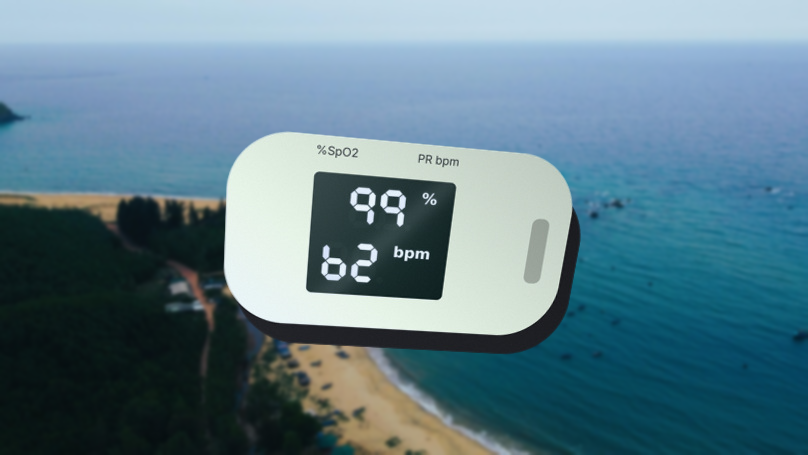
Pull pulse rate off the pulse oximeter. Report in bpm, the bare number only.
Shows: 62
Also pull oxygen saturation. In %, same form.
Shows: 99
